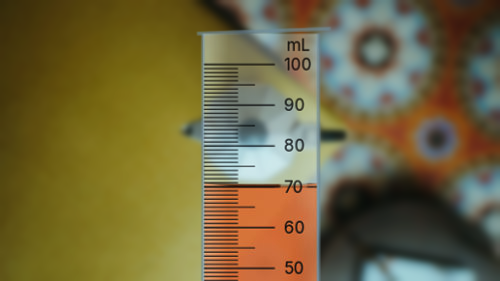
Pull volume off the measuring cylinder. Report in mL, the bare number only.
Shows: 70
